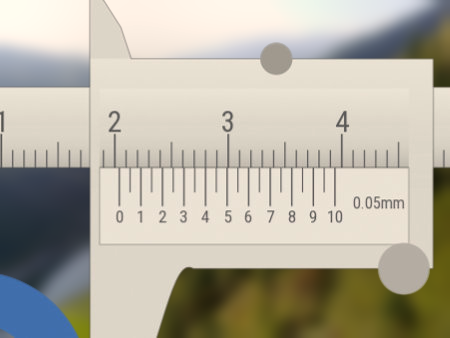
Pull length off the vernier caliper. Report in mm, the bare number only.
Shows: 20.4
